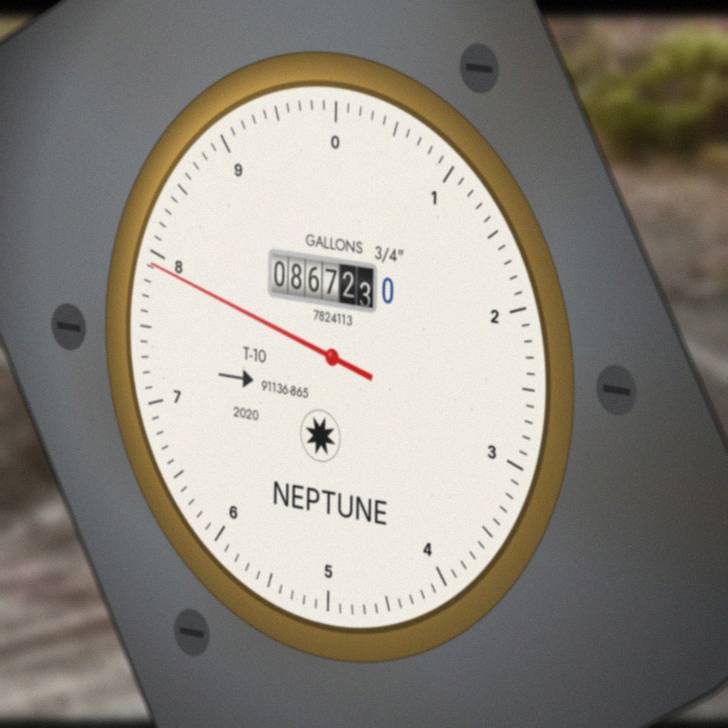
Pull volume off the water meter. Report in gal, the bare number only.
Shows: 867227.9
